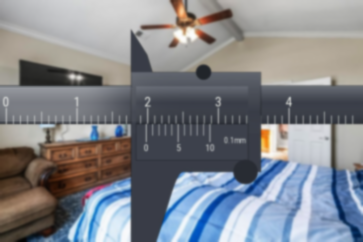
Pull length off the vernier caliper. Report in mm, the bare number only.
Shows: 19.8
